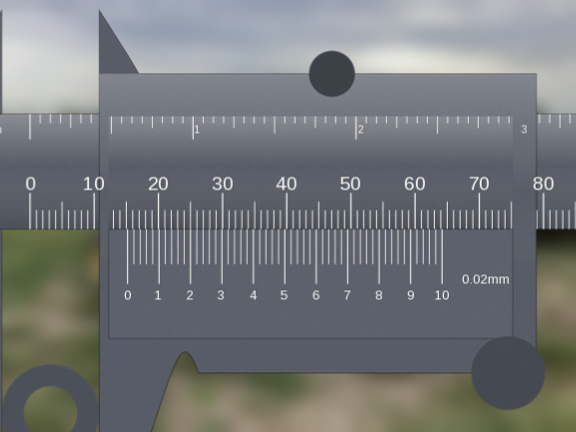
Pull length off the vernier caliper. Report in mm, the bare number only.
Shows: 15.2
